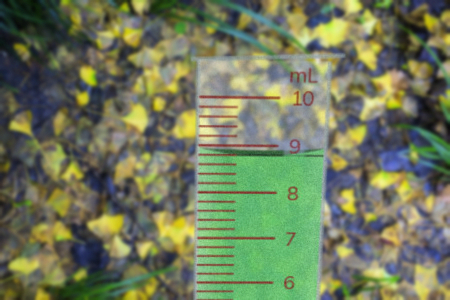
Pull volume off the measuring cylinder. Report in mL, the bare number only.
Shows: 8.8
